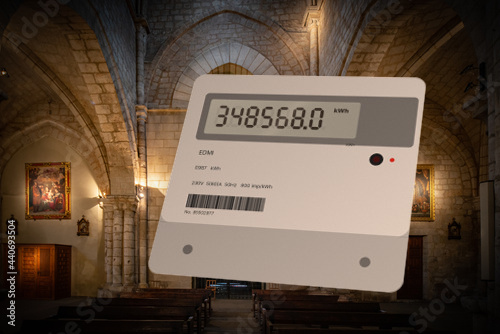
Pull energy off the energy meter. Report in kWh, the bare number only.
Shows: 348568.0
